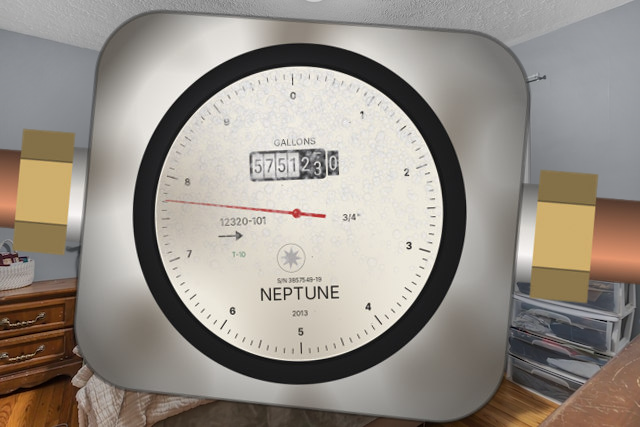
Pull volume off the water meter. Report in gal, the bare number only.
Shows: 5751227.7
